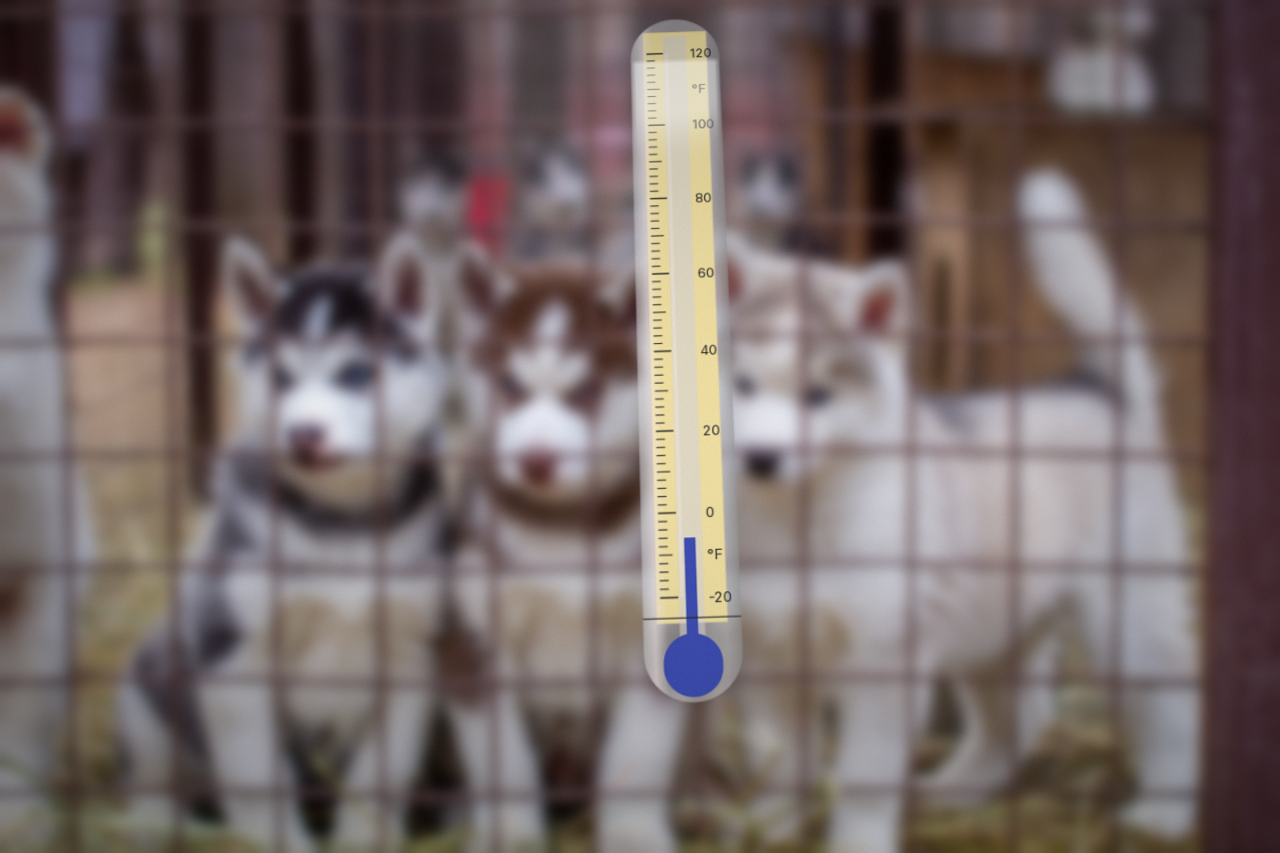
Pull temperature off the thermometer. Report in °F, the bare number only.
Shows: -6
